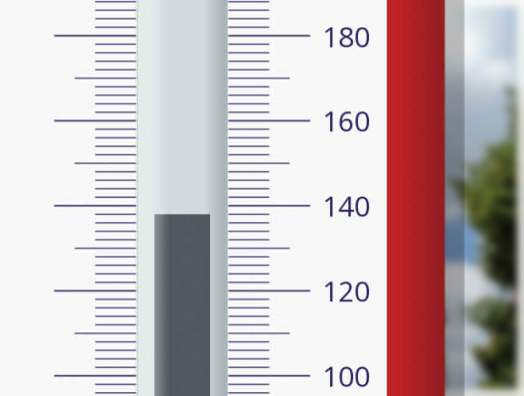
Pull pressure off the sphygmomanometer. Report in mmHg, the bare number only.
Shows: 138
